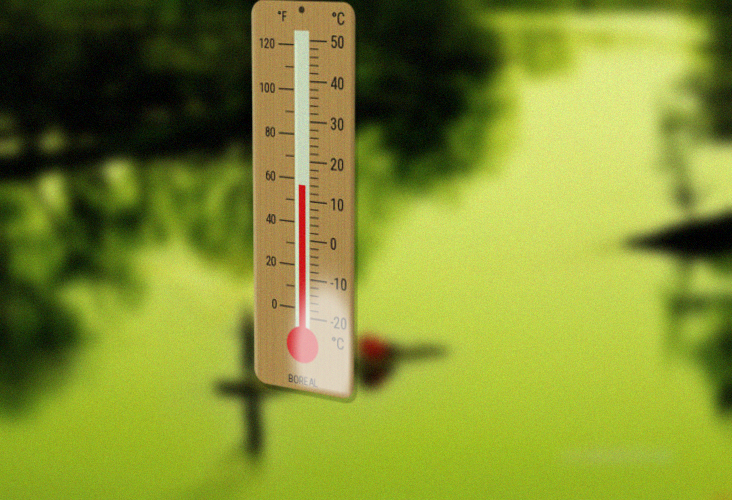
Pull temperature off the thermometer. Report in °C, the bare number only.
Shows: 14
